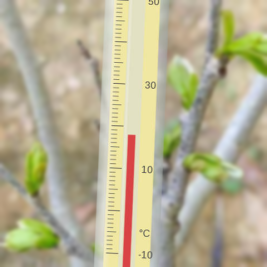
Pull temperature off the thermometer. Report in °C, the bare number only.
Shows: 18
